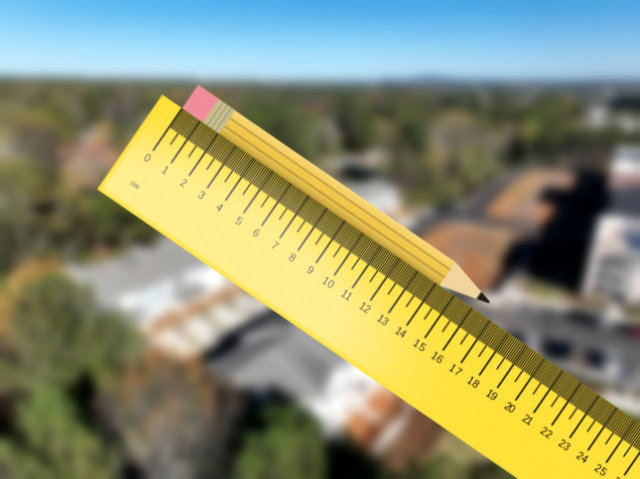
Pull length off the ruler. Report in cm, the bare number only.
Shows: 16.5
